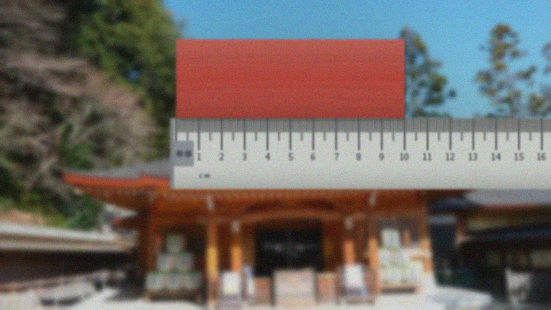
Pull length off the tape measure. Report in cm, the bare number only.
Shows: 10
